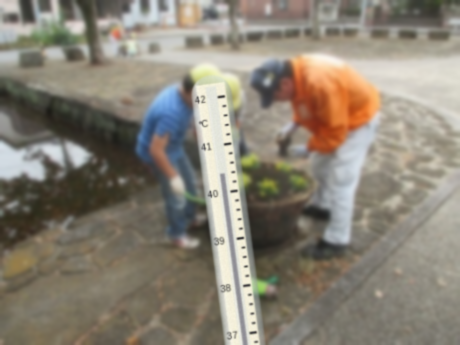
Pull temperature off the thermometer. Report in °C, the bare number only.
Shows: 40.4
